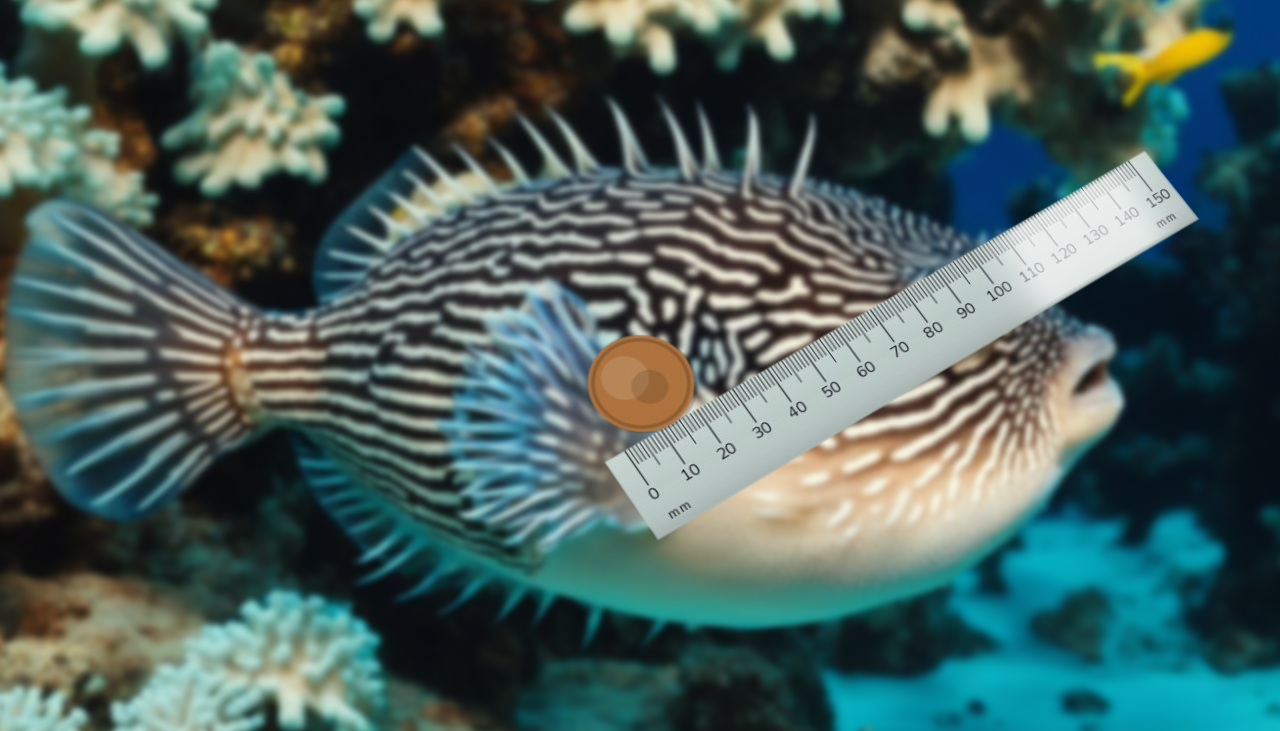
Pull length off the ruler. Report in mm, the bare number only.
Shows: 25
